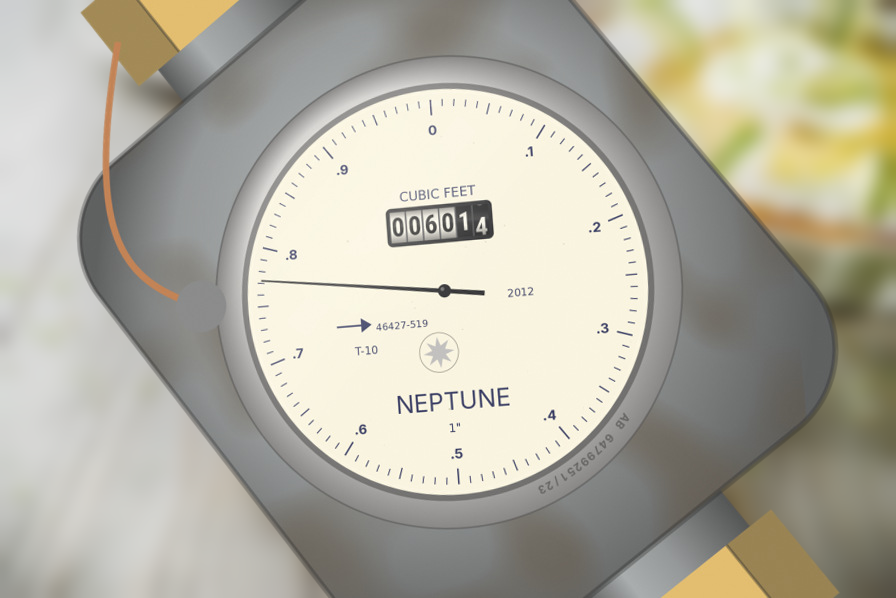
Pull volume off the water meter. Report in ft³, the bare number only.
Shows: 6013.77
